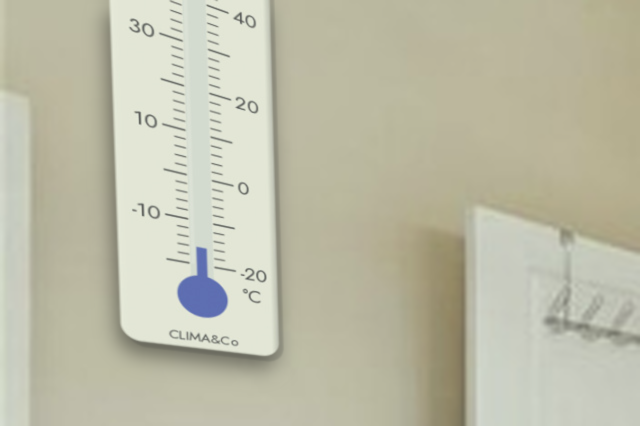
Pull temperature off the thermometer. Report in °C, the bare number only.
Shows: -16
